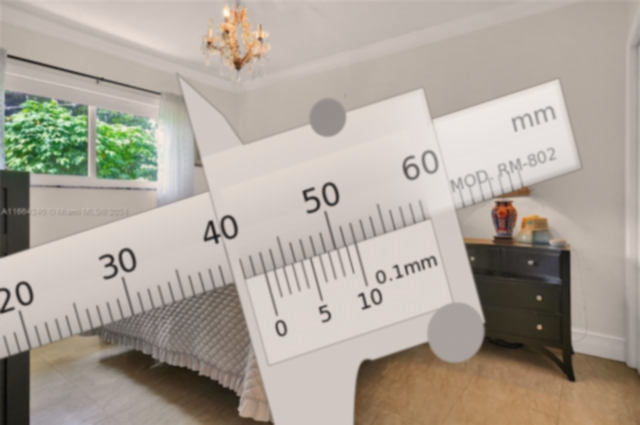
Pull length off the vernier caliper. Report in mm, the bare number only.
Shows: 43.0
